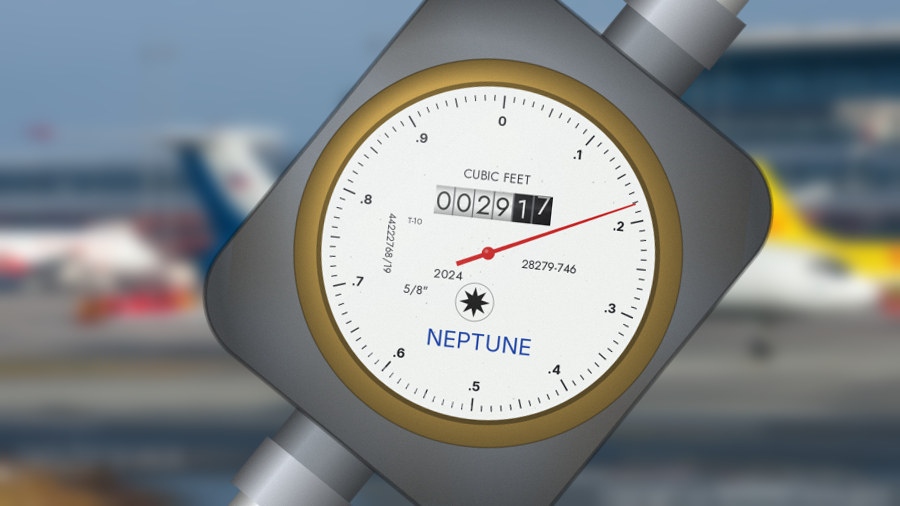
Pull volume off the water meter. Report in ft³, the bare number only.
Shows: 2917.18
